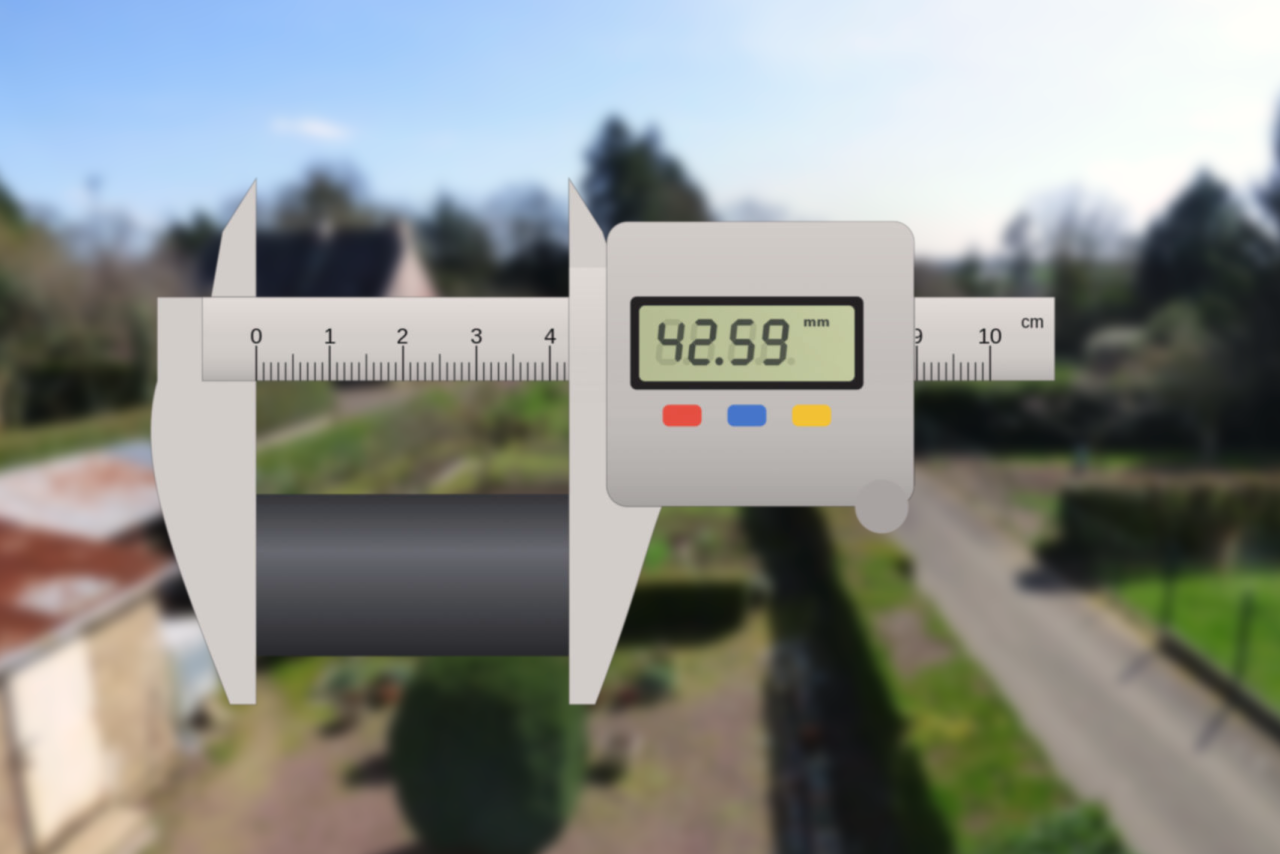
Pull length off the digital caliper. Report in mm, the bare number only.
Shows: 42.59
